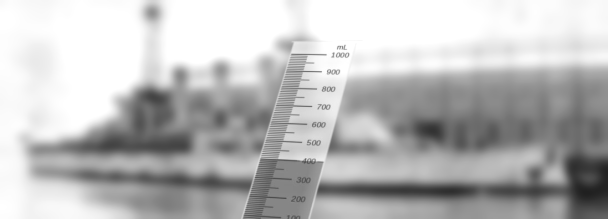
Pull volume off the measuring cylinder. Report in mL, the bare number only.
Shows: 400
